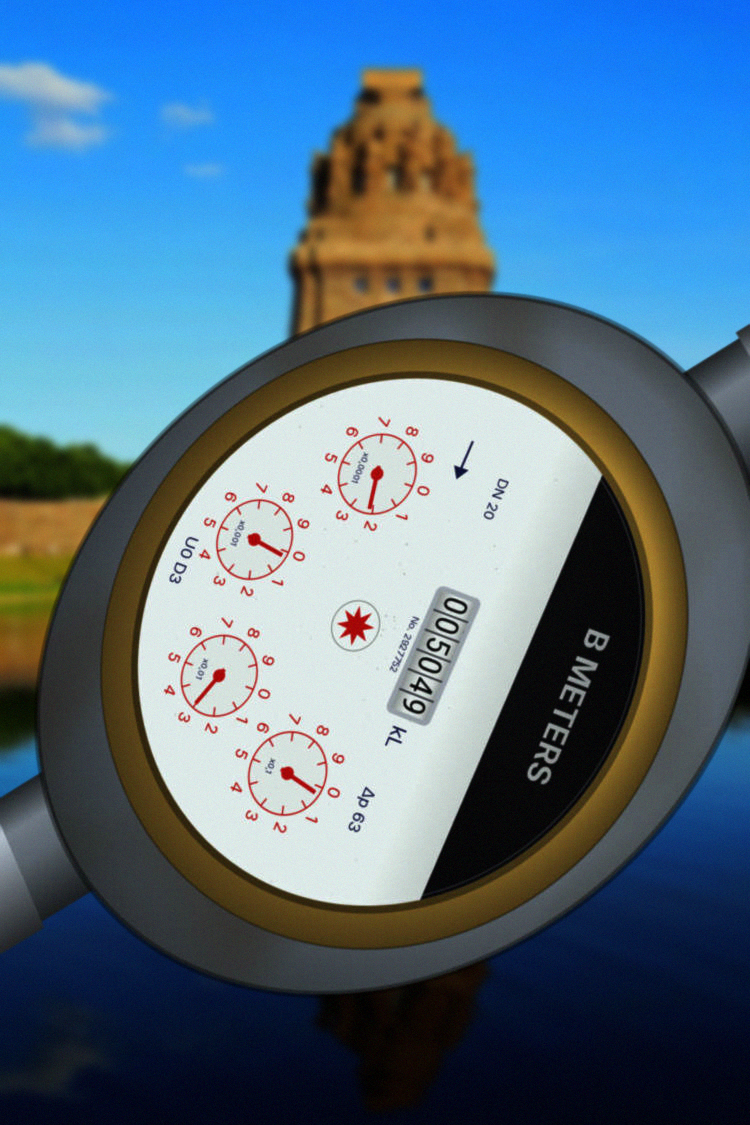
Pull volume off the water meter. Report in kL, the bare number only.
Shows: 5049.0302
